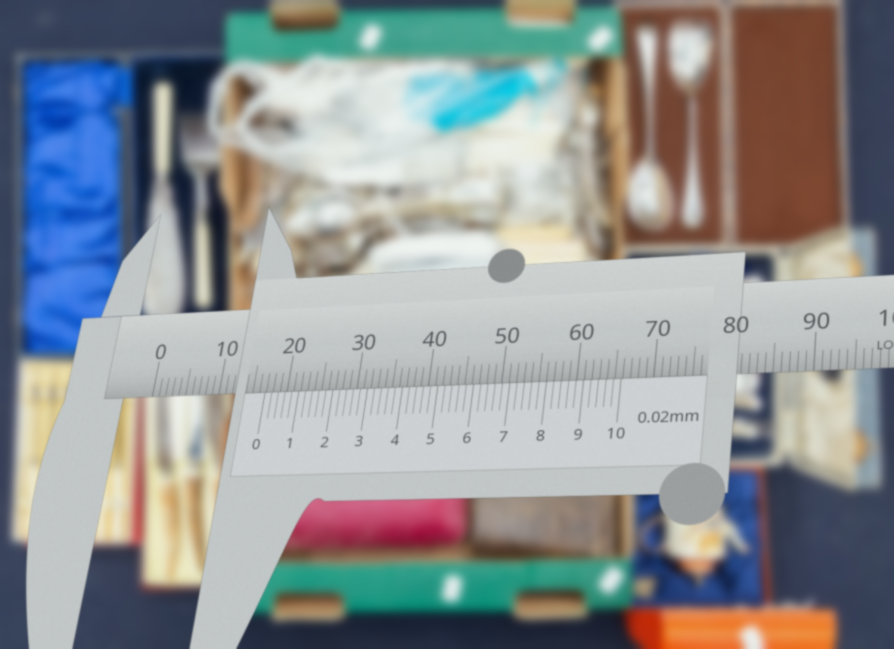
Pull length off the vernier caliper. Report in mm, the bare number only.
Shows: 16.8
